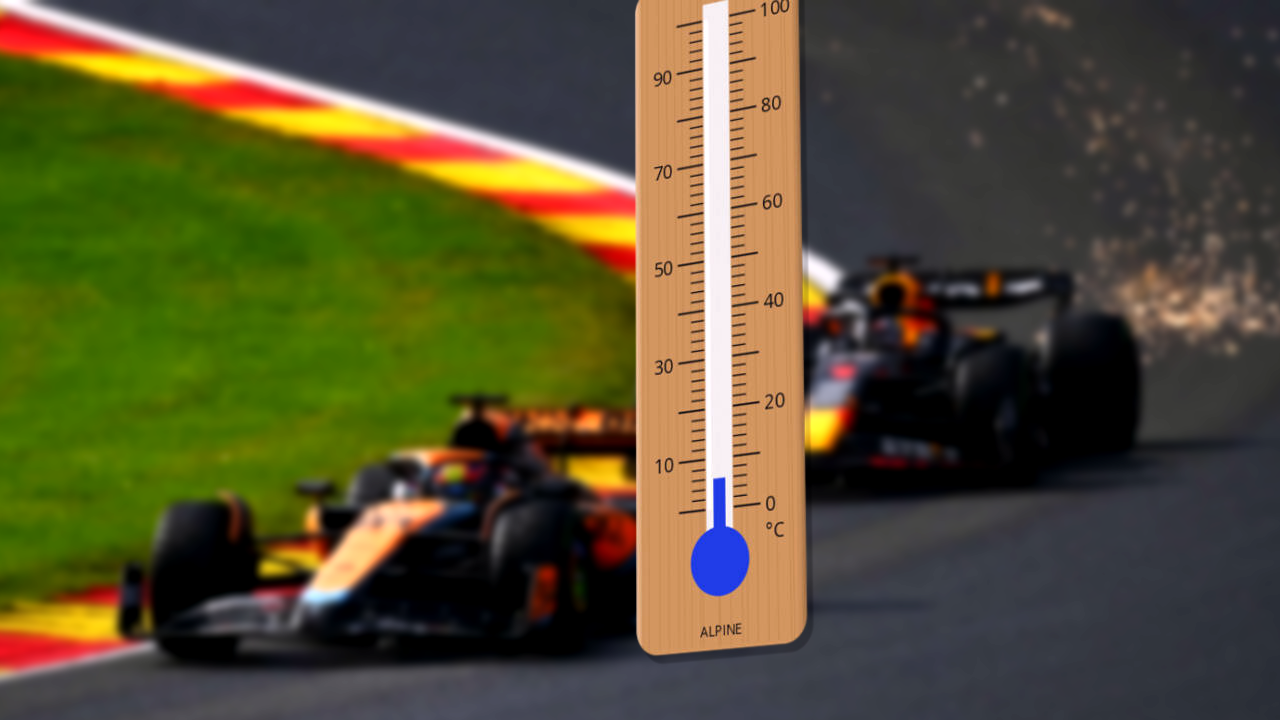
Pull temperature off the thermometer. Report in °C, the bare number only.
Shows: 6
